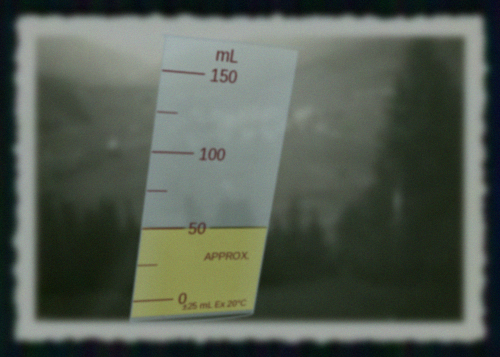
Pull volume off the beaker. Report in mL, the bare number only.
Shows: 50
